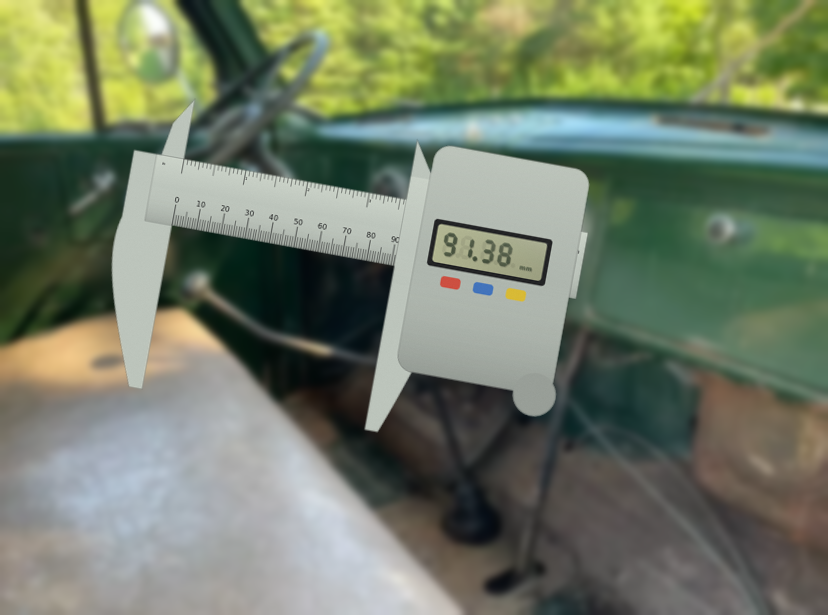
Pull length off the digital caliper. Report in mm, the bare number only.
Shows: 91.38
